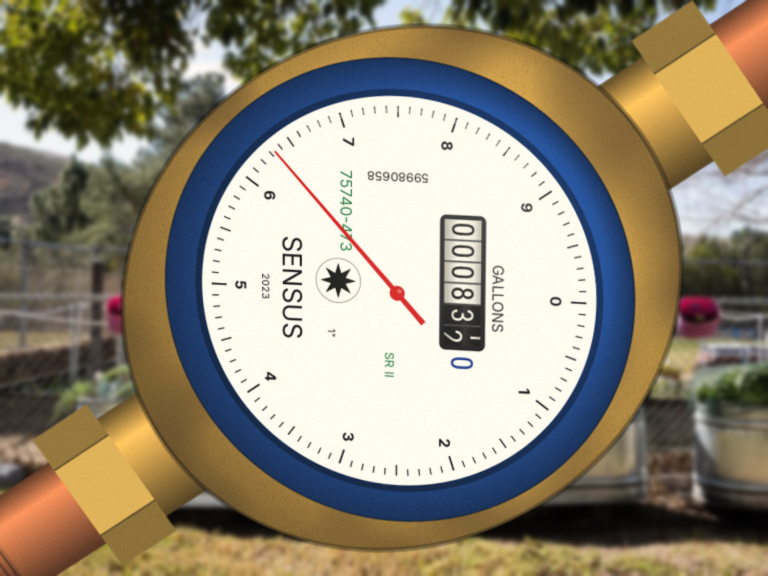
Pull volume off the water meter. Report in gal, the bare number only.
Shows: 8316.3
